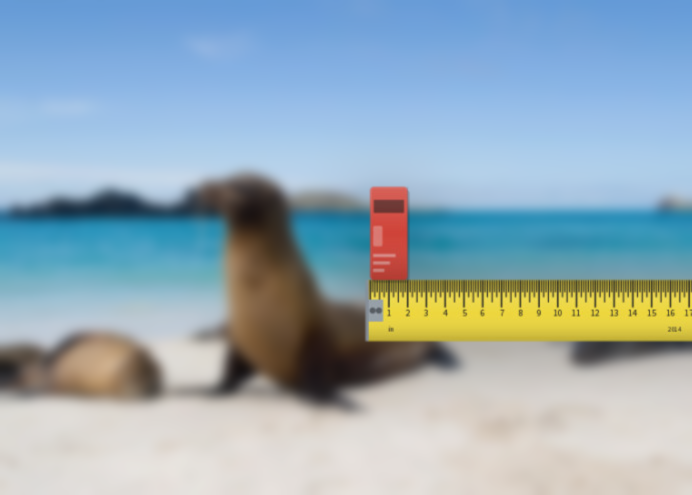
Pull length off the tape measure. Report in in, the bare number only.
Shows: 2
